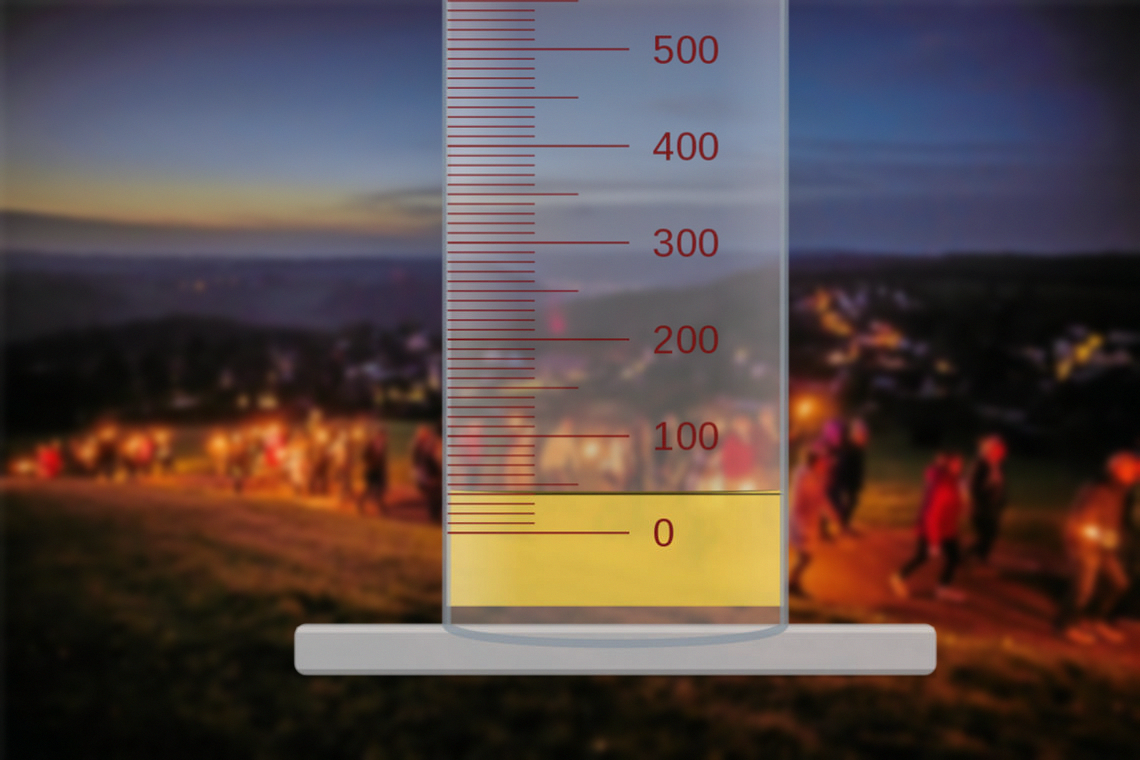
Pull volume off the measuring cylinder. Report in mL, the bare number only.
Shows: 40
